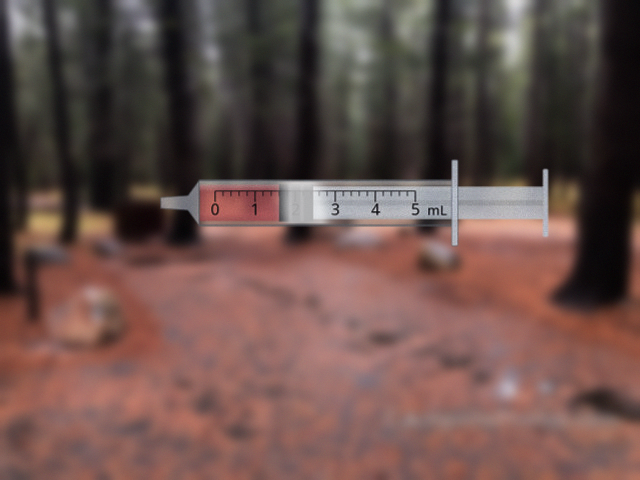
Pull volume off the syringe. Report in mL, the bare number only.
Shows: 1.6
